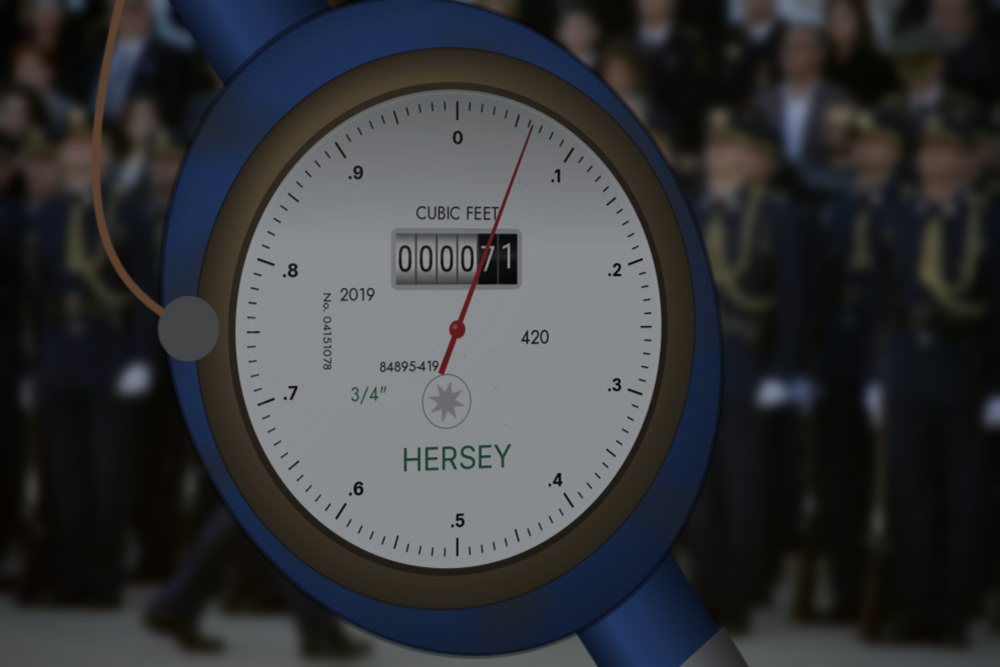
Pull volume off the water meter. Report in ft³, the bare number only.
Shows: 71.06
